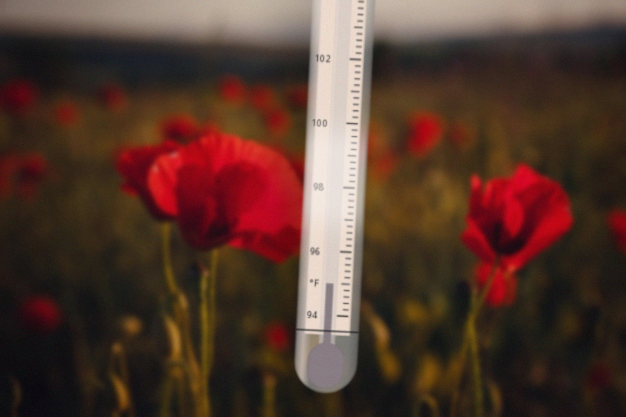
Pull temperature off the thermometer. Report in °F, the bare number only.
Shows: 95
